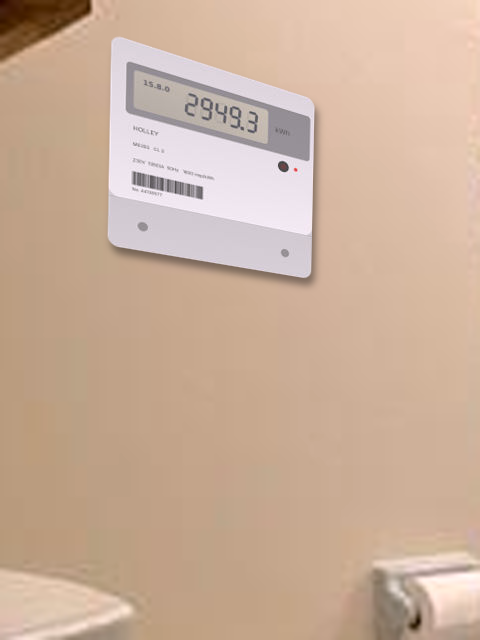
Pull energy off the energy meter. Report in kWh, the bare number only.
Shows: 2949.3
